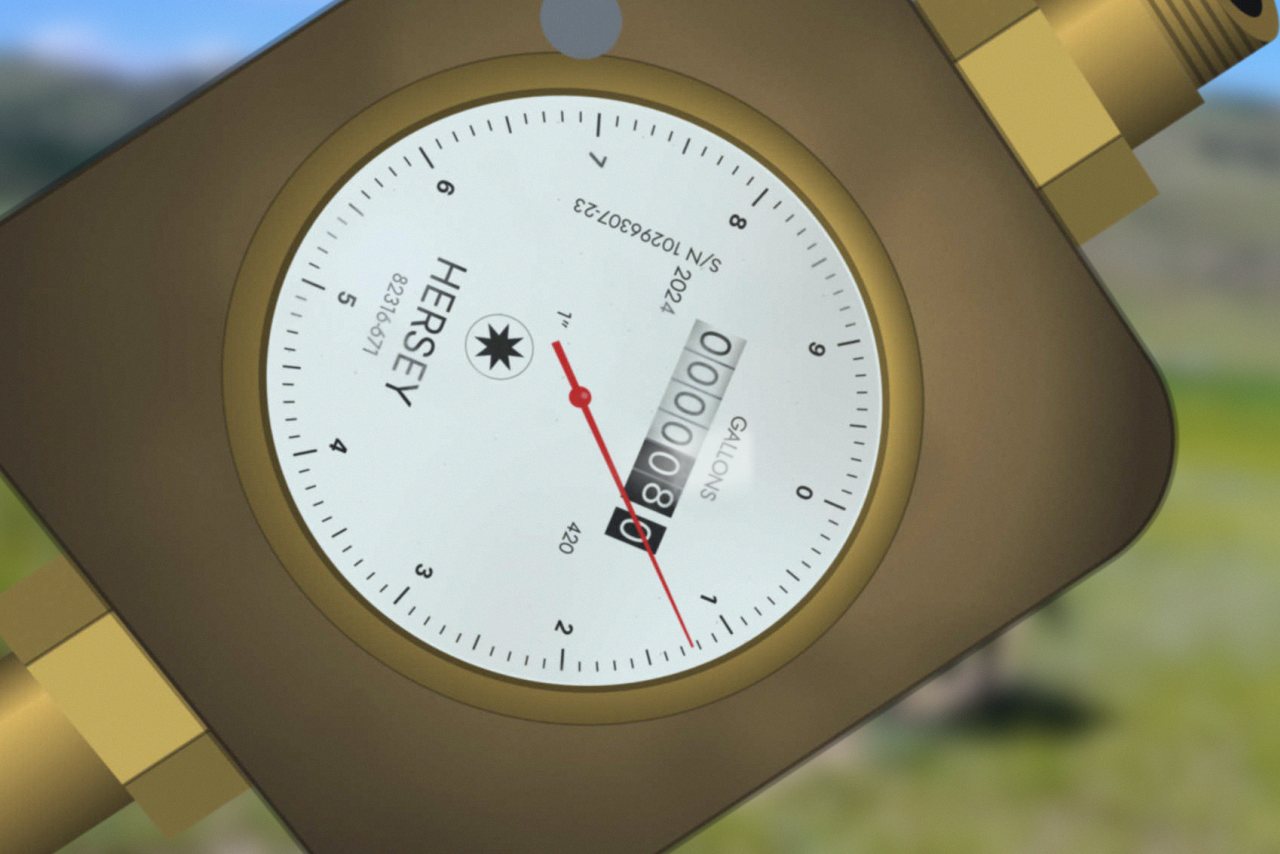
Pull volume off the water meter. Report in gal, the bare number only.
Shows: 81.2
